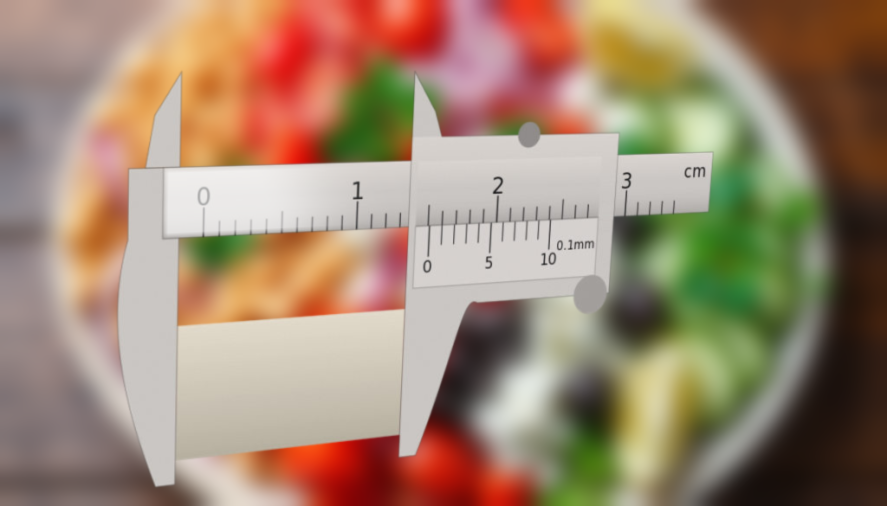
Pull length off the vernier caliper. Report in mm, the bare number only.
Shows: 15.1
